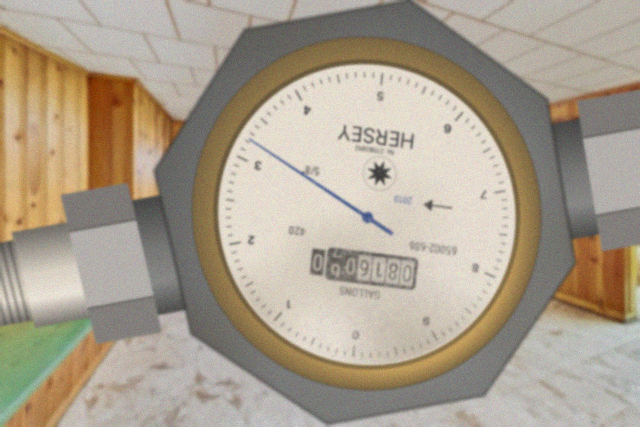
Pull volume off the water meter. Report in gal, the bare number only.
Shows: 816063.2
